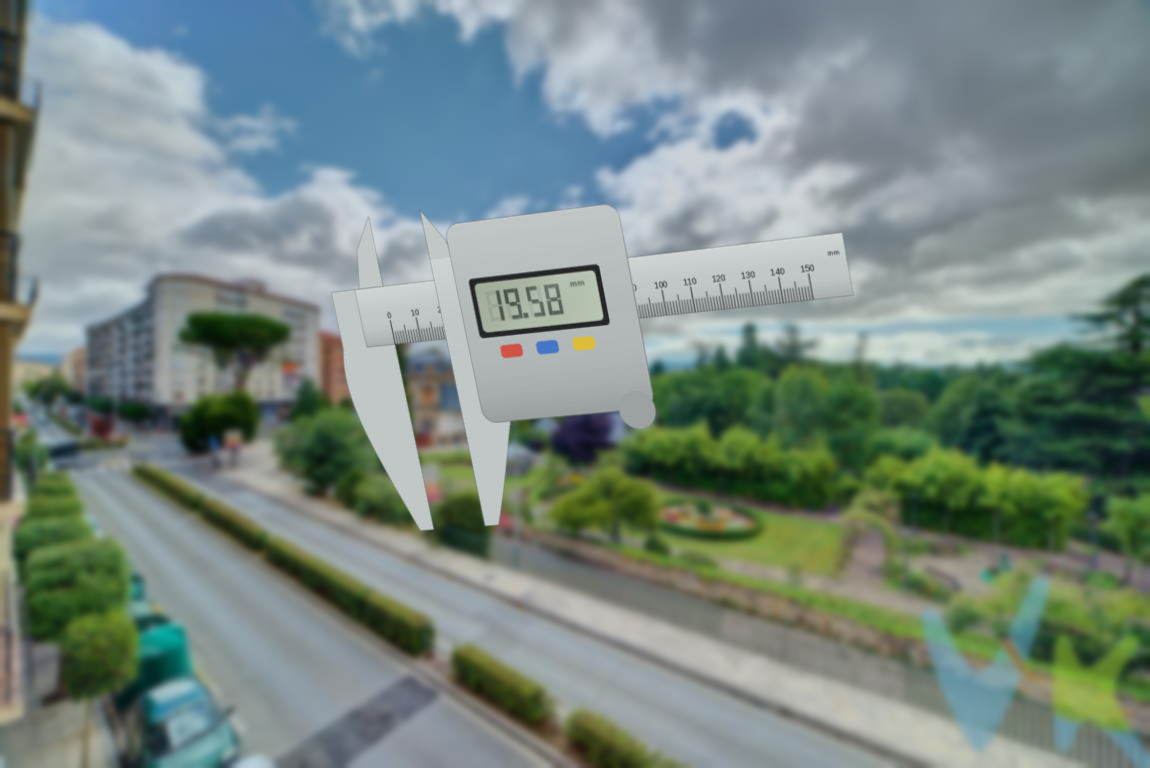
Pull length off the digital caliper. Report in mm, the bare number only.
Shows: 19.58
